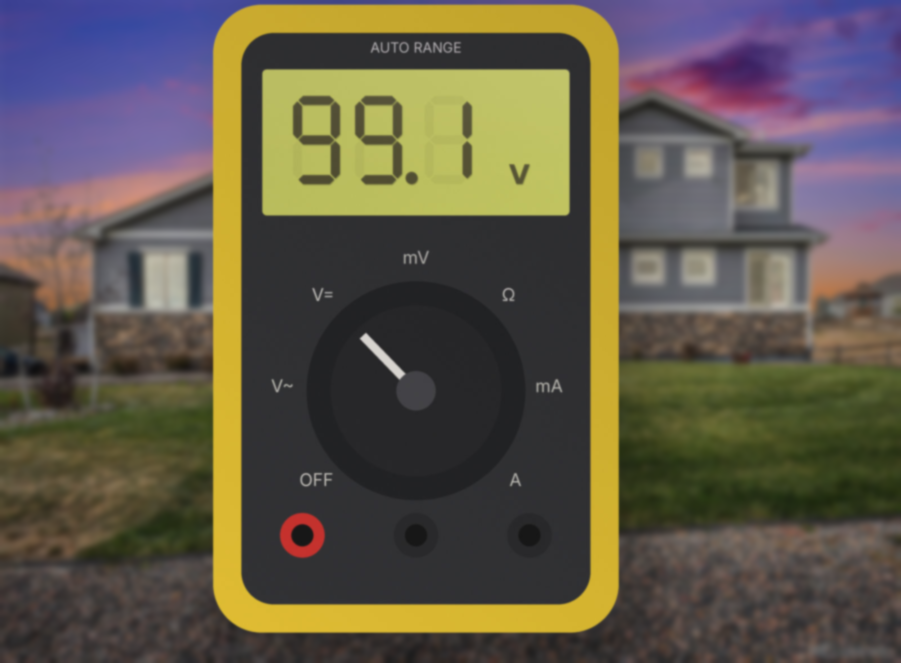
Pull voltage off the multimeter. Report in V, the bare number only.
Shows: 99.1
